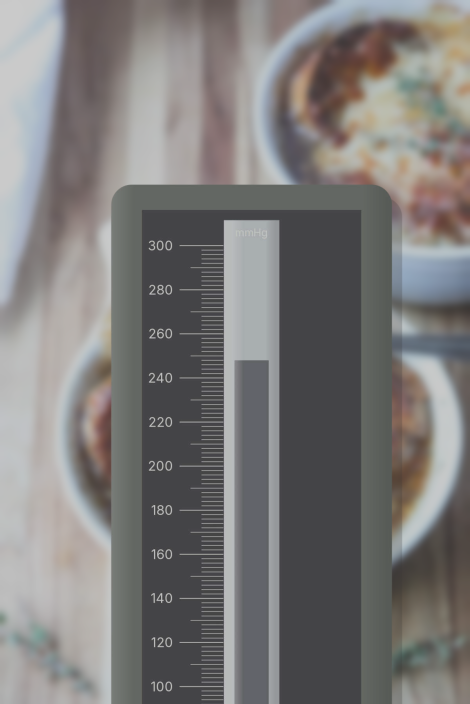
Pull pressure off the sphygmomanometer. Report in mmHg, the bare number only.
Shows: 248
